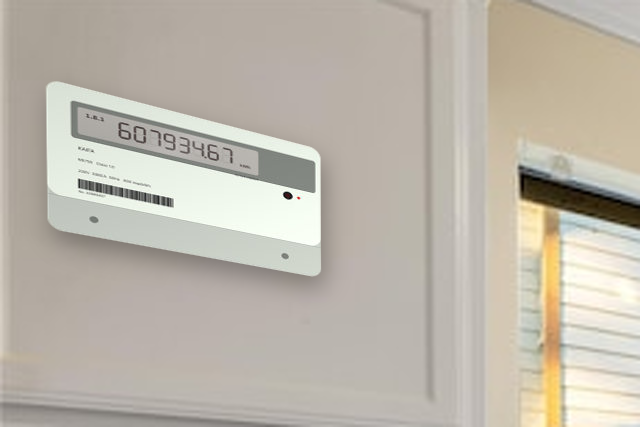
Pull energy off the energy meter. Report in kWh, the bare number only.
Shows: 607934.67
